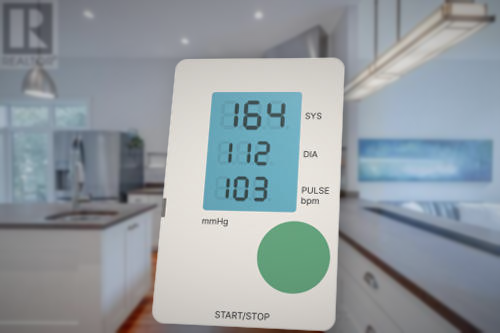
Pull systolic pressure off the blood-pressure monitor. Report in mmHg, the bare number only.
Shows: 164
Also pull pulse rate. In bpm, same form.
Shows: 103
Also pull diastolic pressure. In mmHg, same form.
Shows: 112
